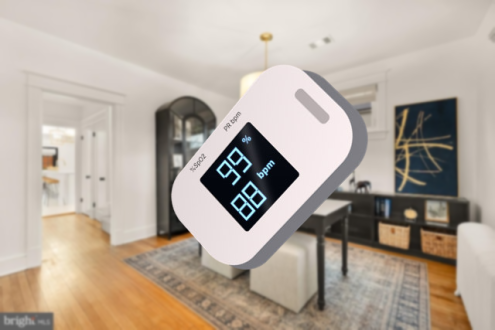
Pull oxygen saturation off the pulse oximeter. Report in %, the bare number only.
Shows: 99
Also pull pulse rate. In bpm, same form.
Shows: 88
